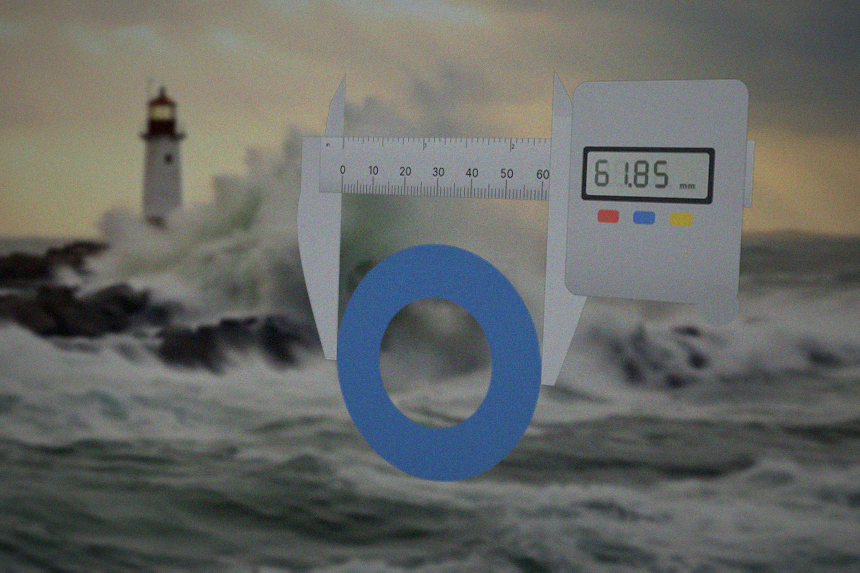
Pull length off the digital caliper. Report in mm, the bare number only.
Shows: 61.85
